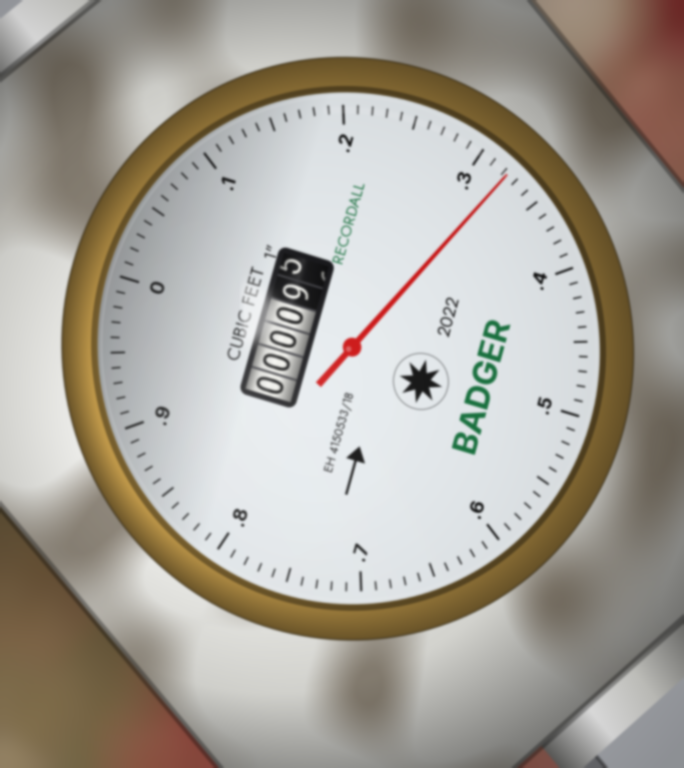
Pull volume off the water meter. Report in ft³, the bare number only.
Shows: 95.32
